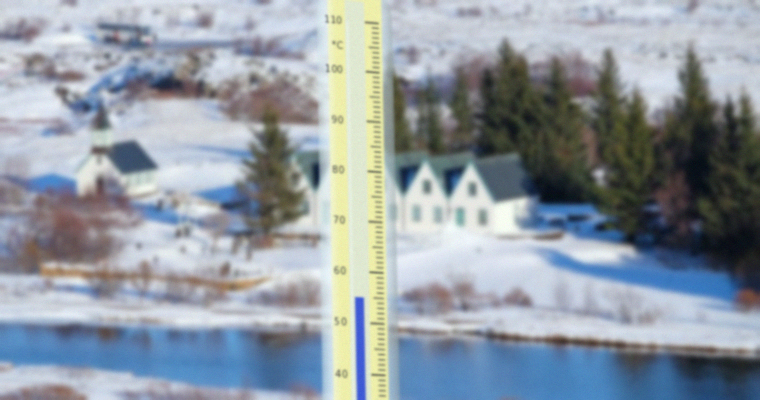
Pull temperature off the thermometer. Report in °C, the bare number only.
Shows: 55
